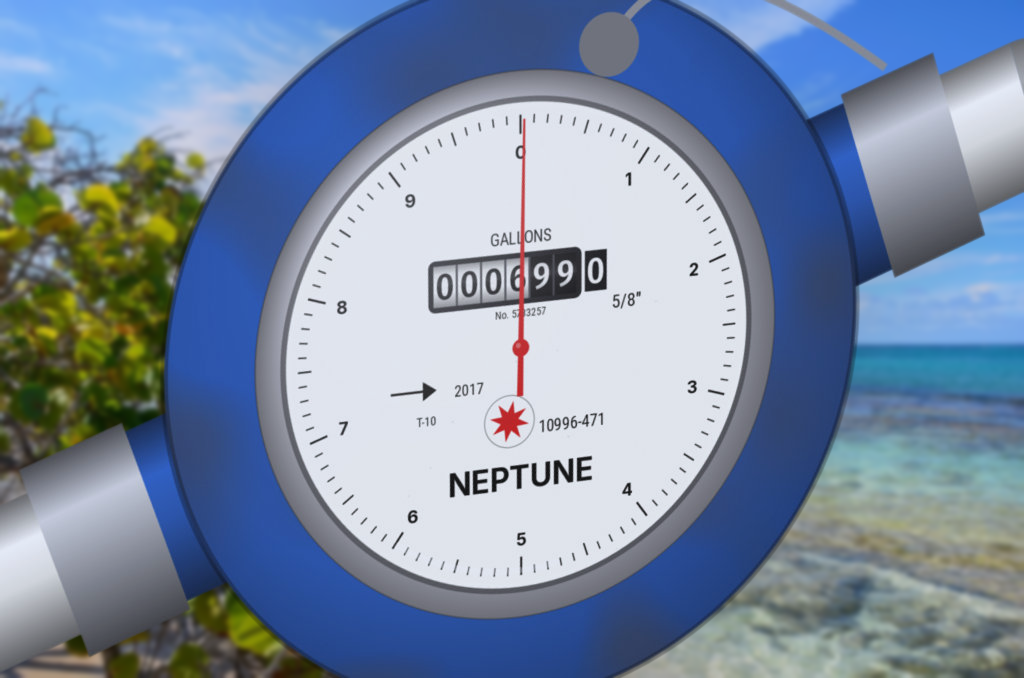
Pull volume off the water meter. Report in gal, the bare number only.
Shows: 6990.0
